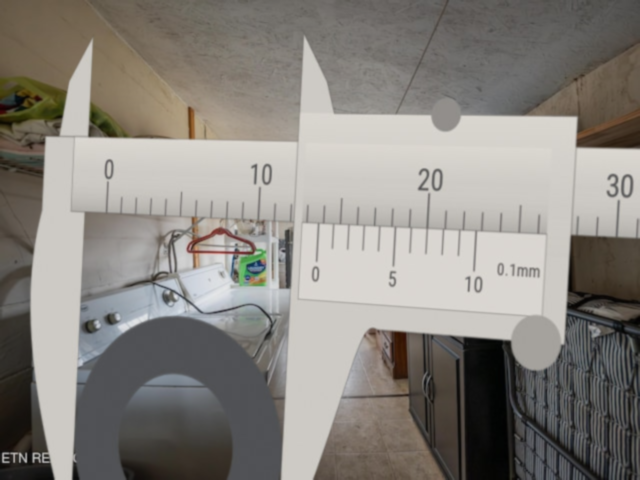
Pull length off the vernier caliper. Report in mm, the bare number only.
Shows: 13.7
